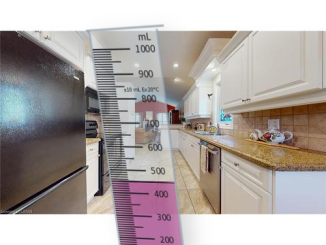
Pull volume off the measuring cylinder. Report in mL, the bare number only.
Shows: 450
